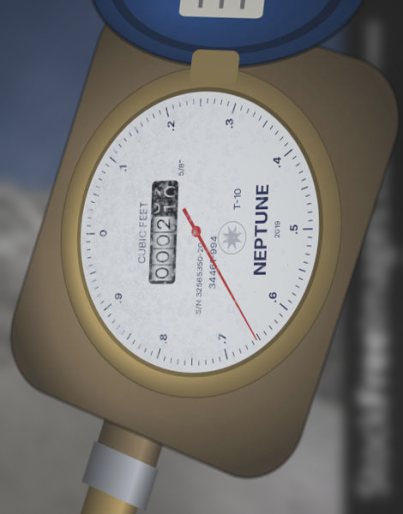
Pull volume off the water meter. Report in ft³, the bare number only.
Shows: 209.65
